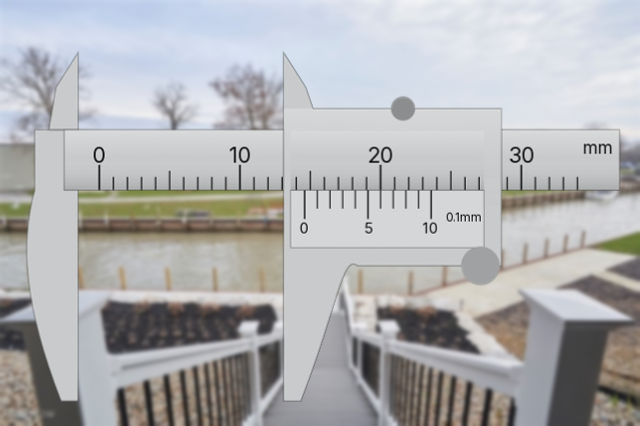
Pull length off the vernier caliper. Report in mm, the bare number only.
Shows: 14.6
